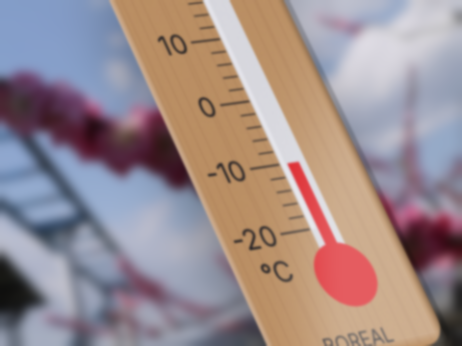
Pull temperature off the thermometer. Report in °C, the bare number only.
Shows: -10
